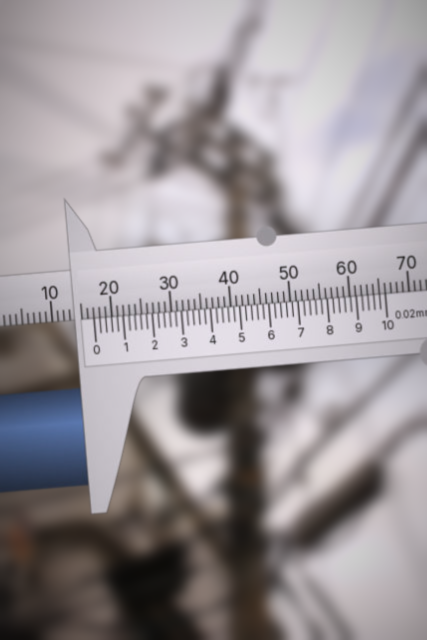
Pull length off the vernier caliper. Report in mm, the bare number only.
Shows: 17.0
